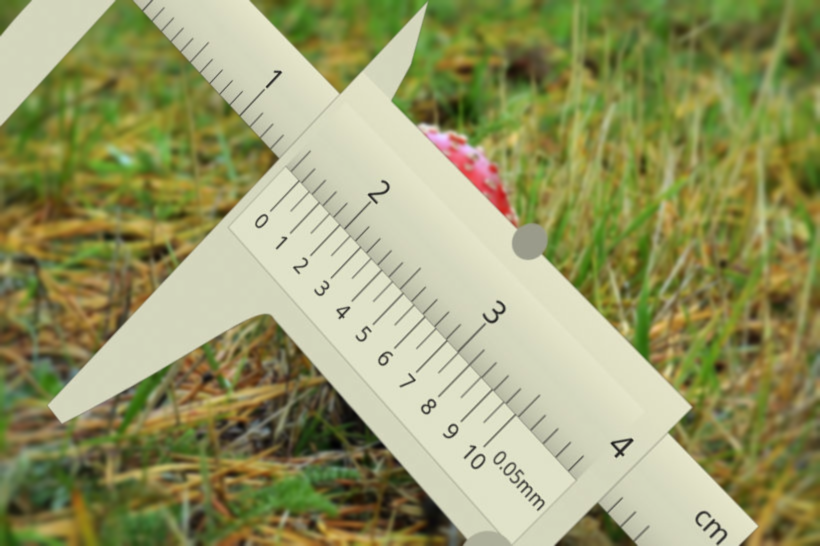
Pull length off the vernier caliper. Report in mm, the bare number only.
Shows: 15.8
